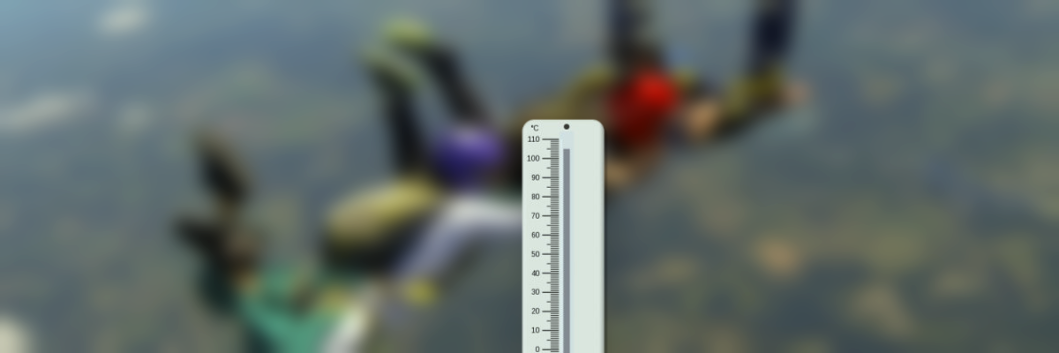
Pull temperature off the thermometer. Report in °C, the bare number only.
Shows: 105
